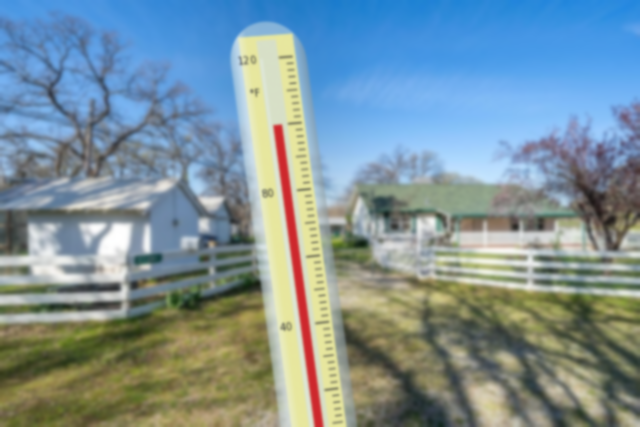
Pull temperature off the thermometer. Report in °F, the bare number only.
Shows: 100
